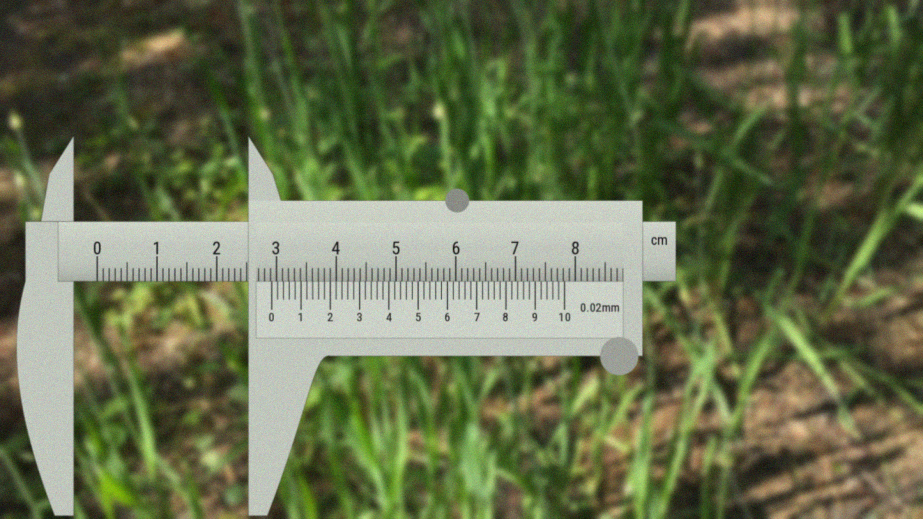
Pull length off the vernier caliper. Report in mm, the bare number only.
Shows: 29.2
